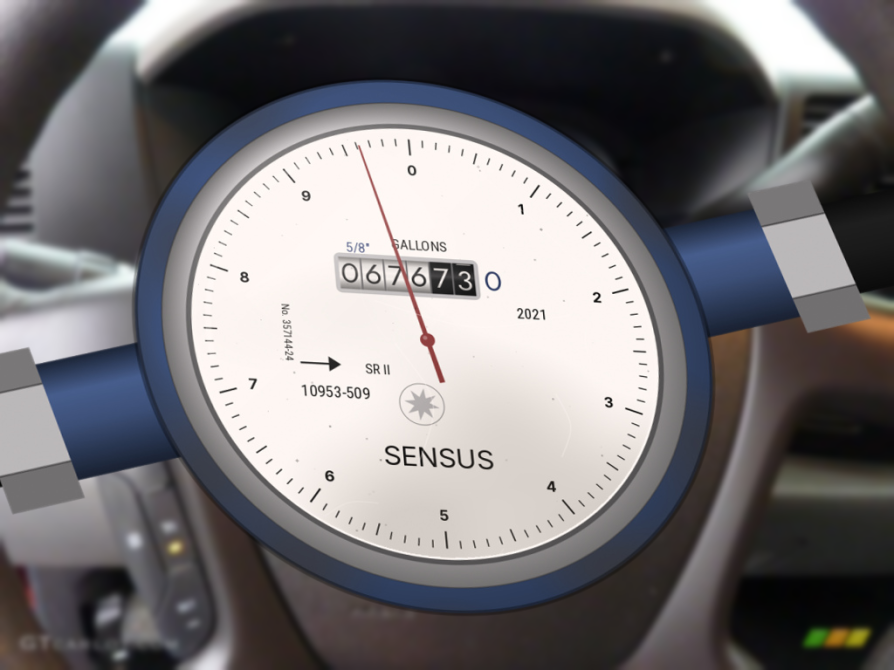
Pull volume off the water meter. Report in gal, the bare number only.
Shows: 676729.6
